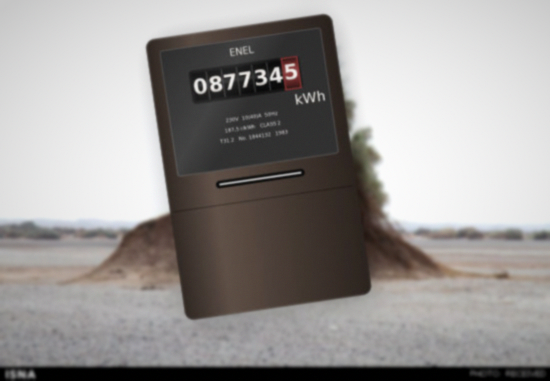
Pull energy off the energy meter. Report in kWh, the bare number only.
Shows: 87734.5
